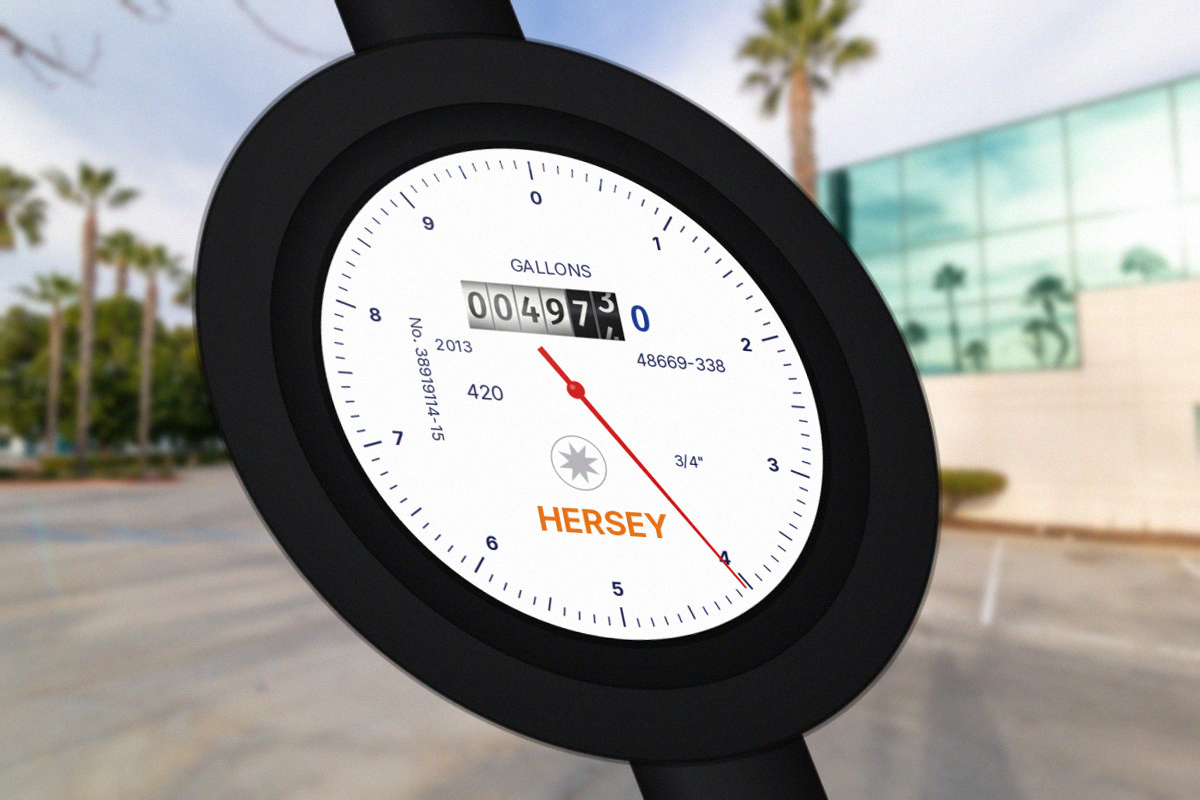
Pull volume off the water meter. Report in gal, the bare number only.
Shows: 49734.0
